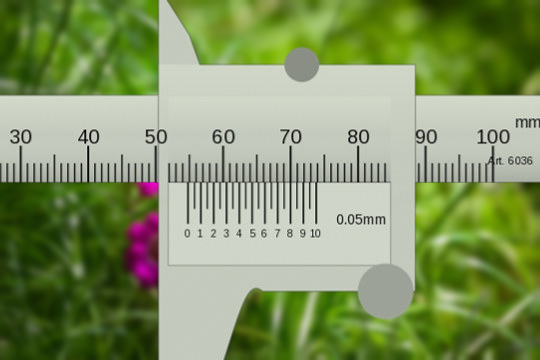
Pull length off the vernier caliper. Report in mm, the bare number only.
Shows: 54.8
